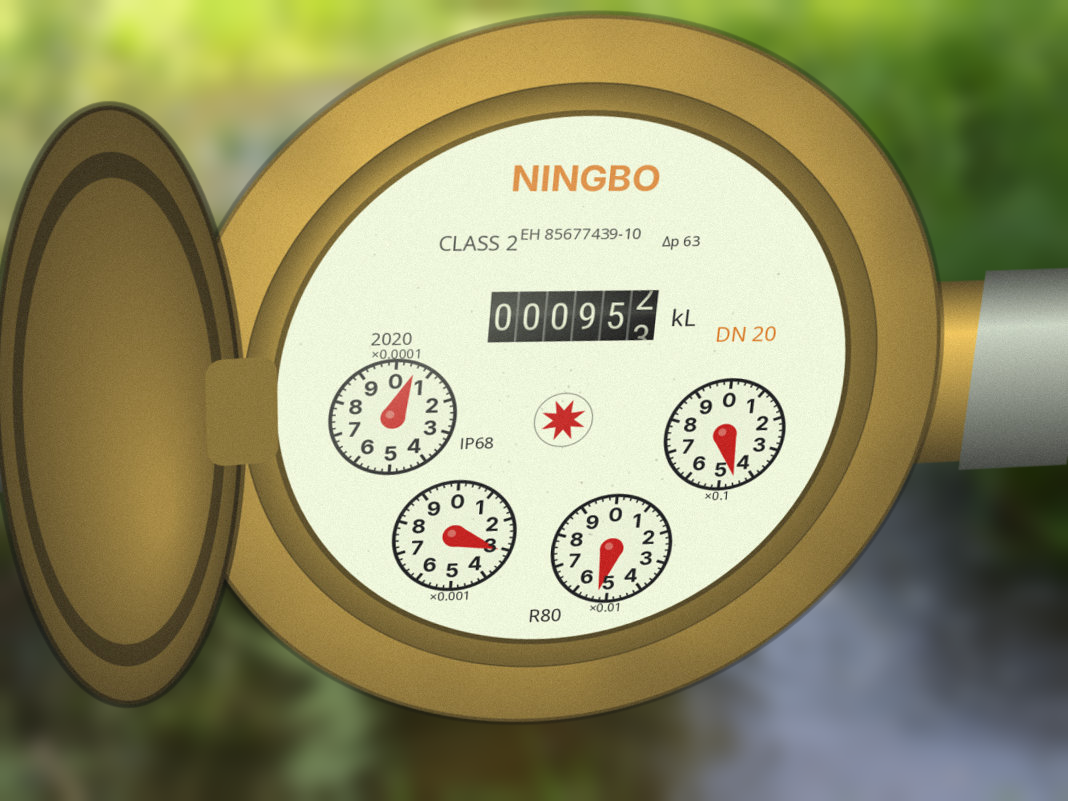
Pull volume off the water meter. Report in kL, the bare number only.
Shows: 952.4530
